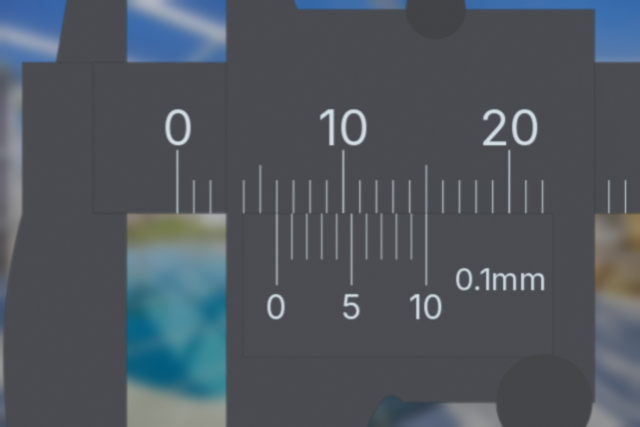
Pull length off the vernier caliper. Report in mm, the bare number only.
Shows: 6.0
